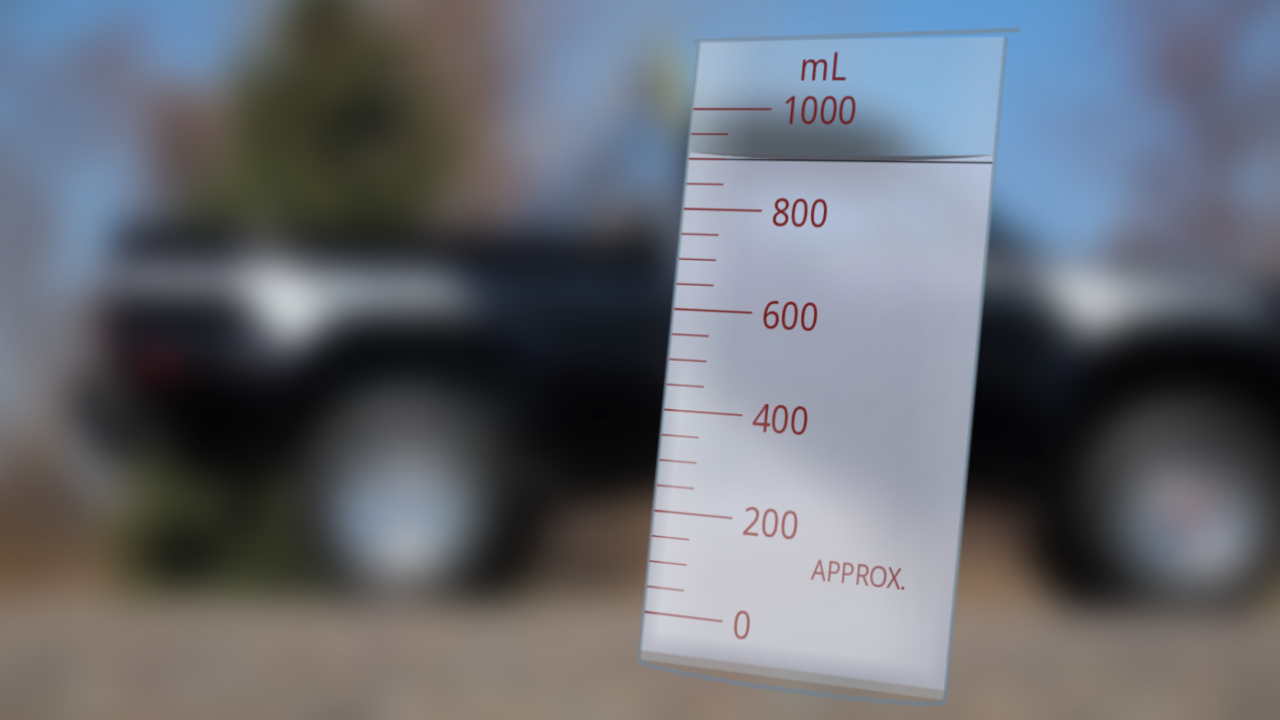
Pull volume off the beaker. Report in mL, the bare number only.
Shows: 900
